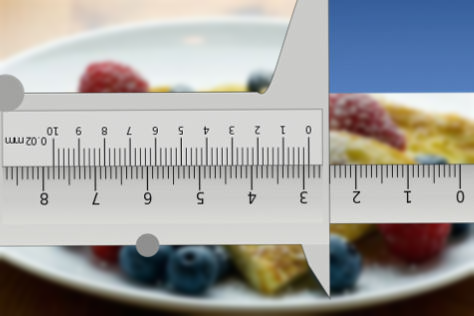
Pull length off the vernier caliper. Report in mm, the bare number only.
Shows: 29.0
